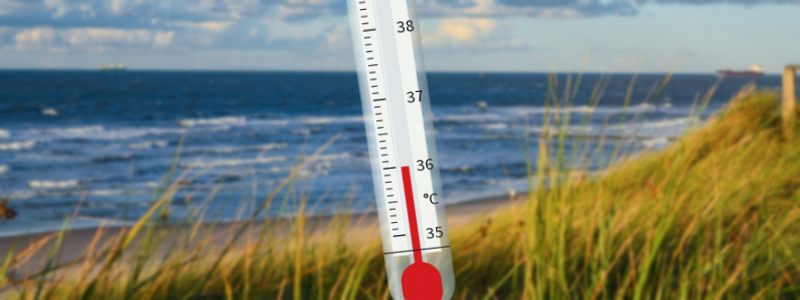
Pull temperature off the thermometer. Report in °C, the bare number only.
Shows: 36
